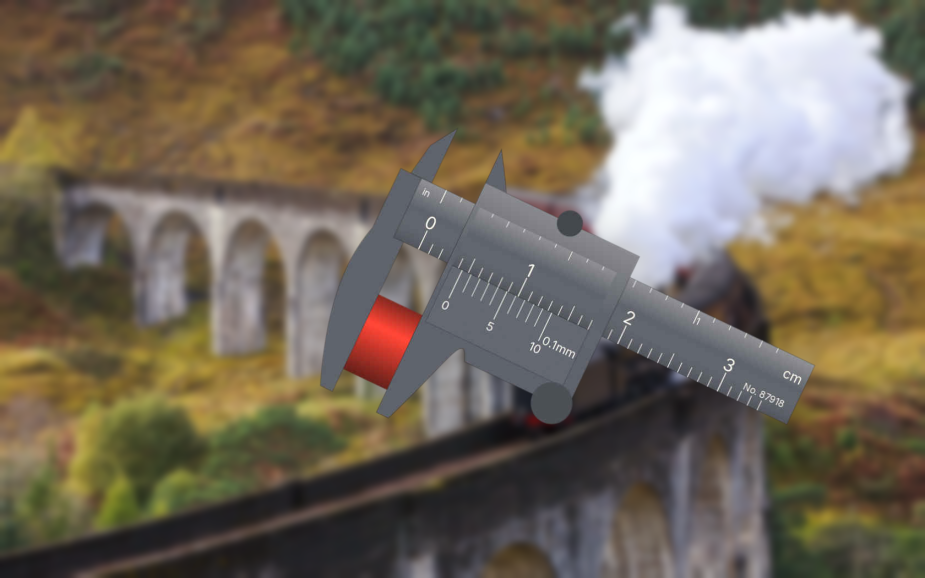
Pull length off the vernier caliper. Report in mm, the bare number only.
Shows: 4.4
